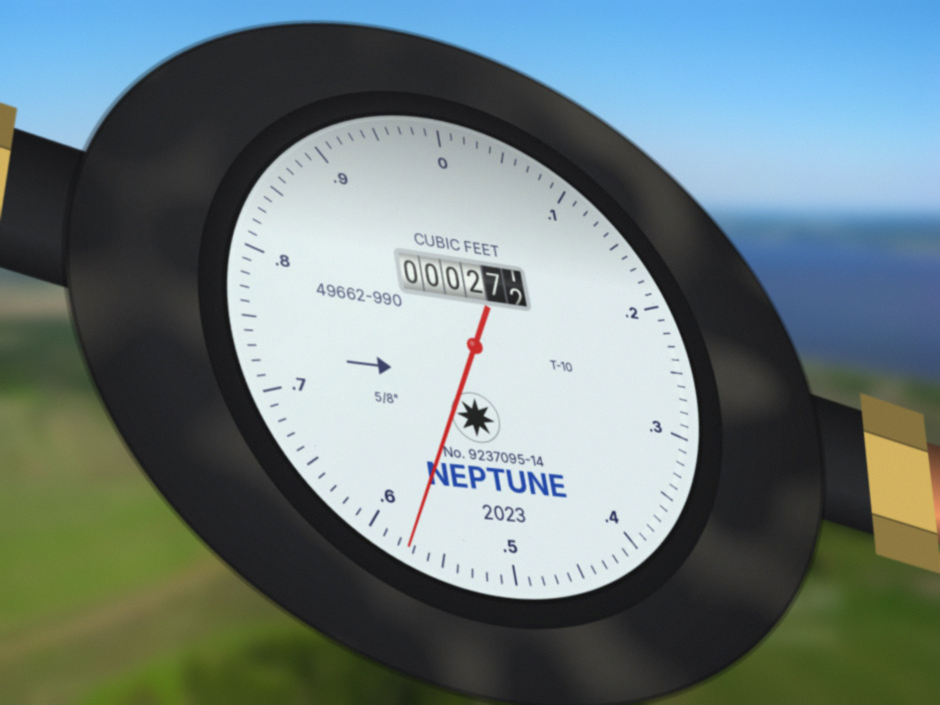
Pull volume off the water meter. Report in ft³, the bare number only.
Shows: 271.57
